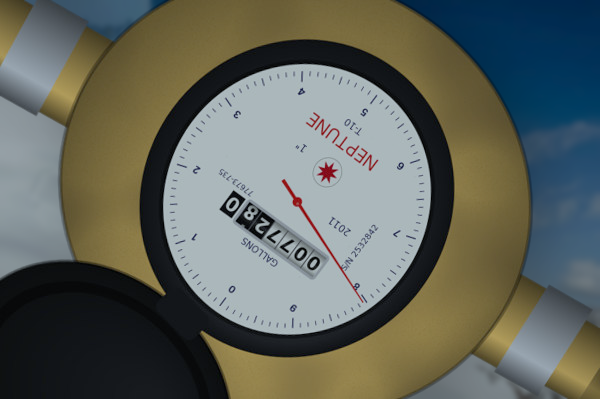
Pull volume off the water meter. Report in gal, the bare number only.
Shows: 77278.0
